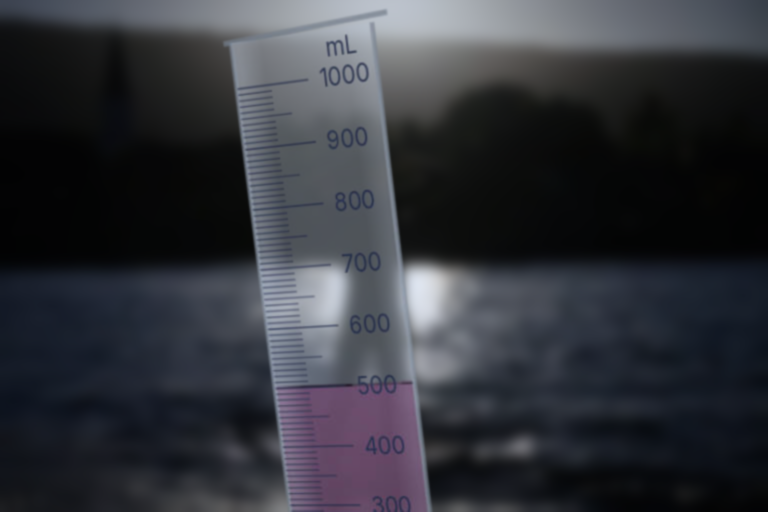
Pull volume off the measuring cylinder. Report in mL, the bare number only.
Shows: 500
